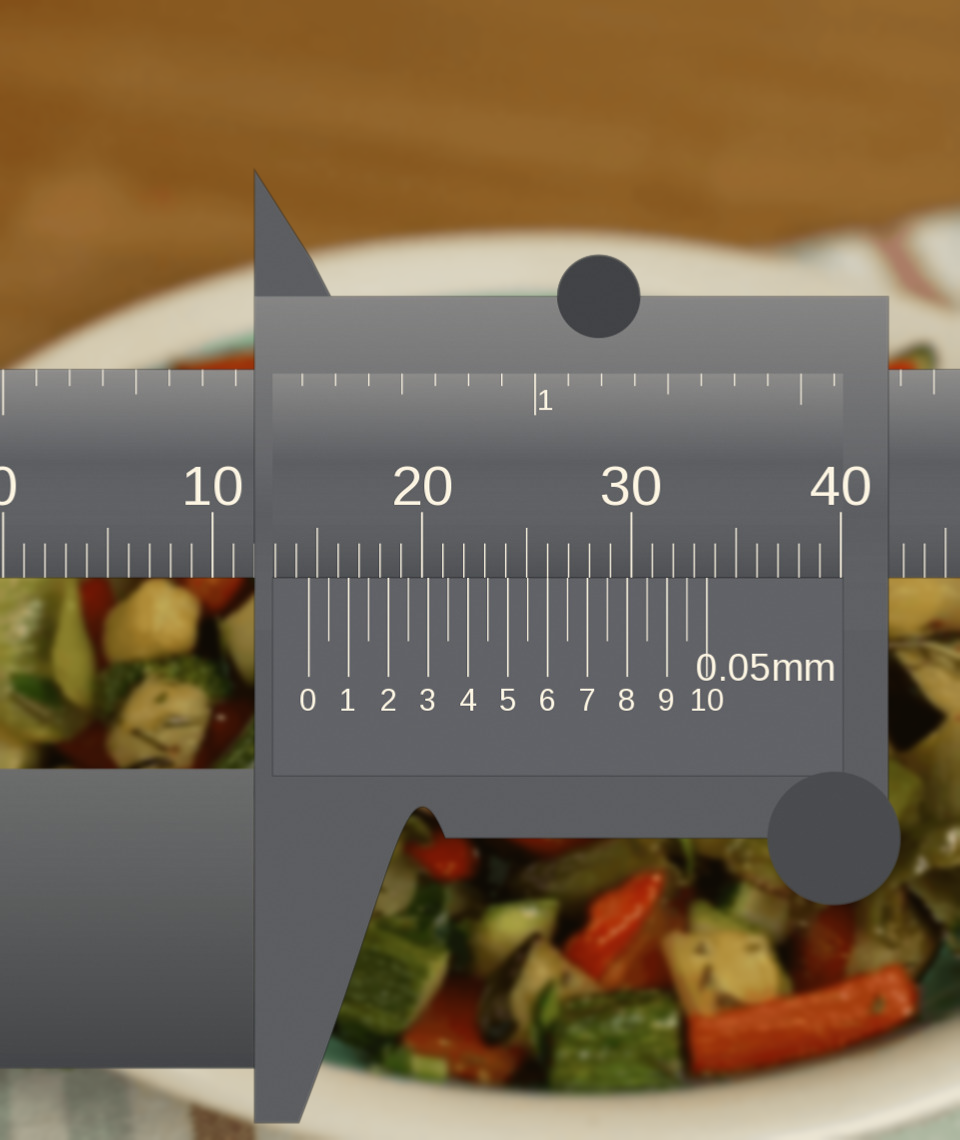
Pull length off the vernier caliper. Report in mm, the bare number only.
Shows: 14.6
